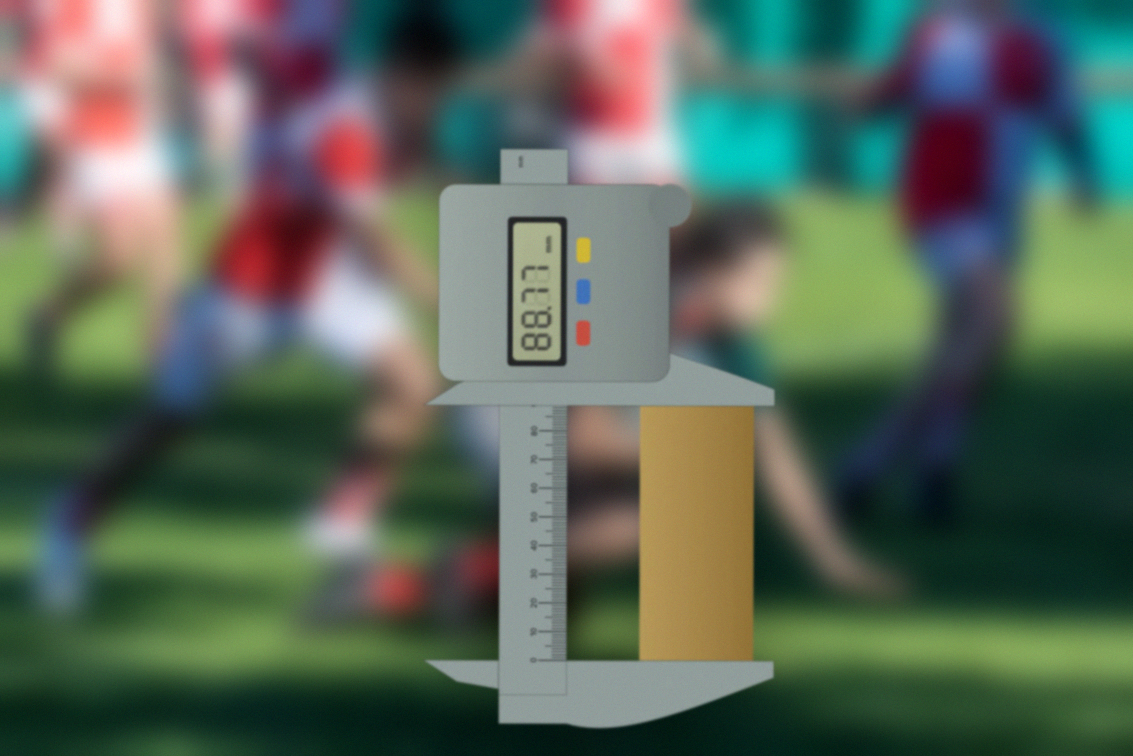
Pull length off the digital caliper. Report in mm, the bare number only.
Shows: 88.77
